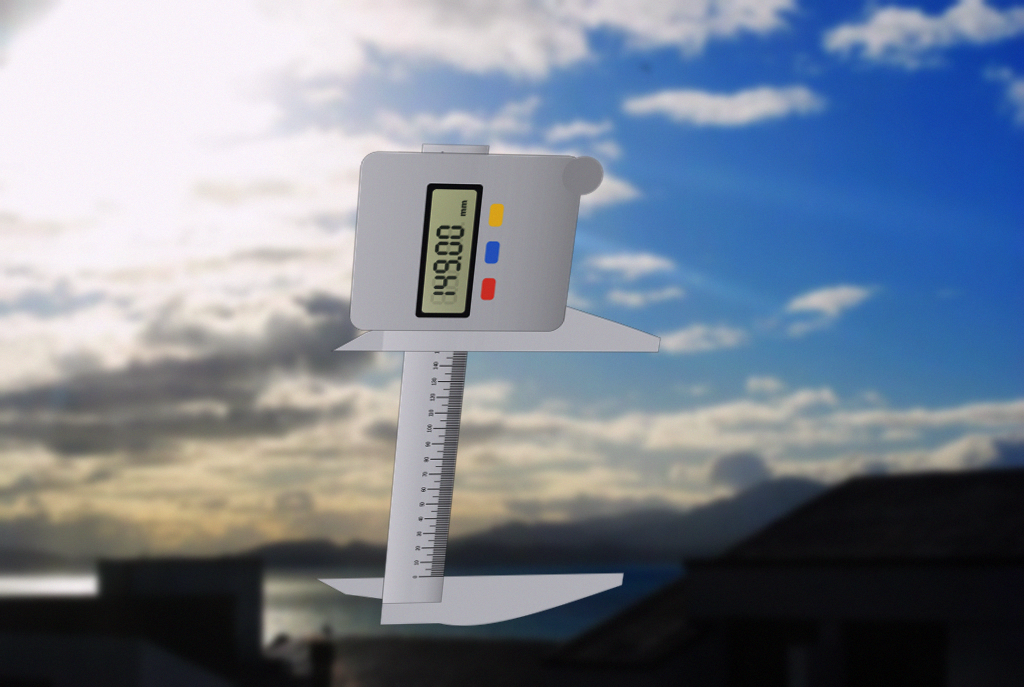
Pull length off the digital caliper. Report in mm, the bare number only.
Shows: 149.00
